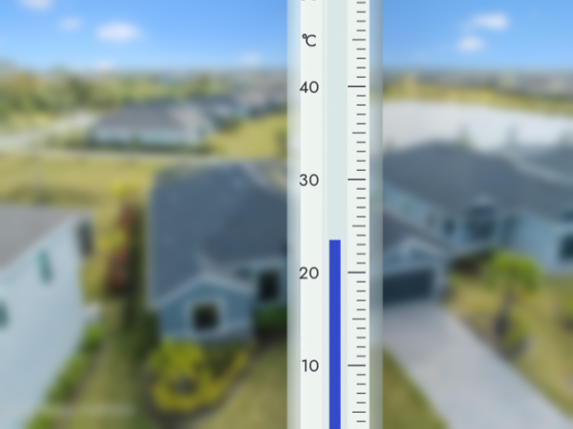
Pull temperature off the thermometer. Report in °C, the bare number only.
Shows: 23.5
